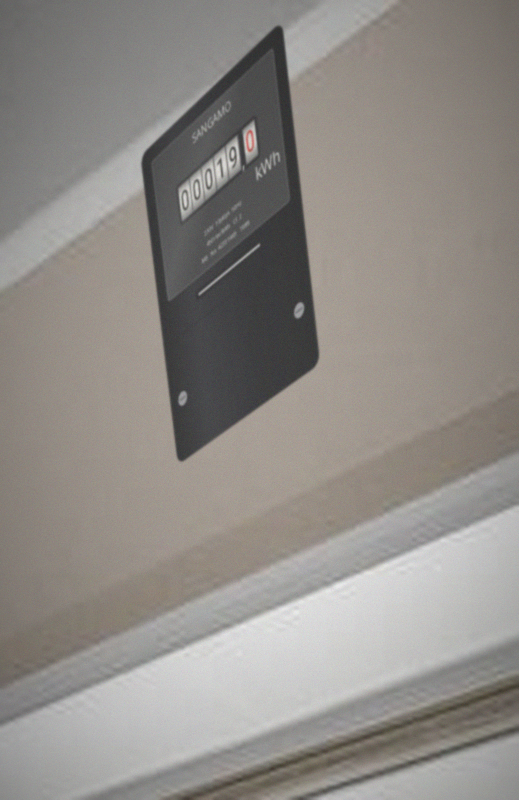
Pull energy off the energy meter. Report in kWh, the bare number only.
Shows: 19.0
